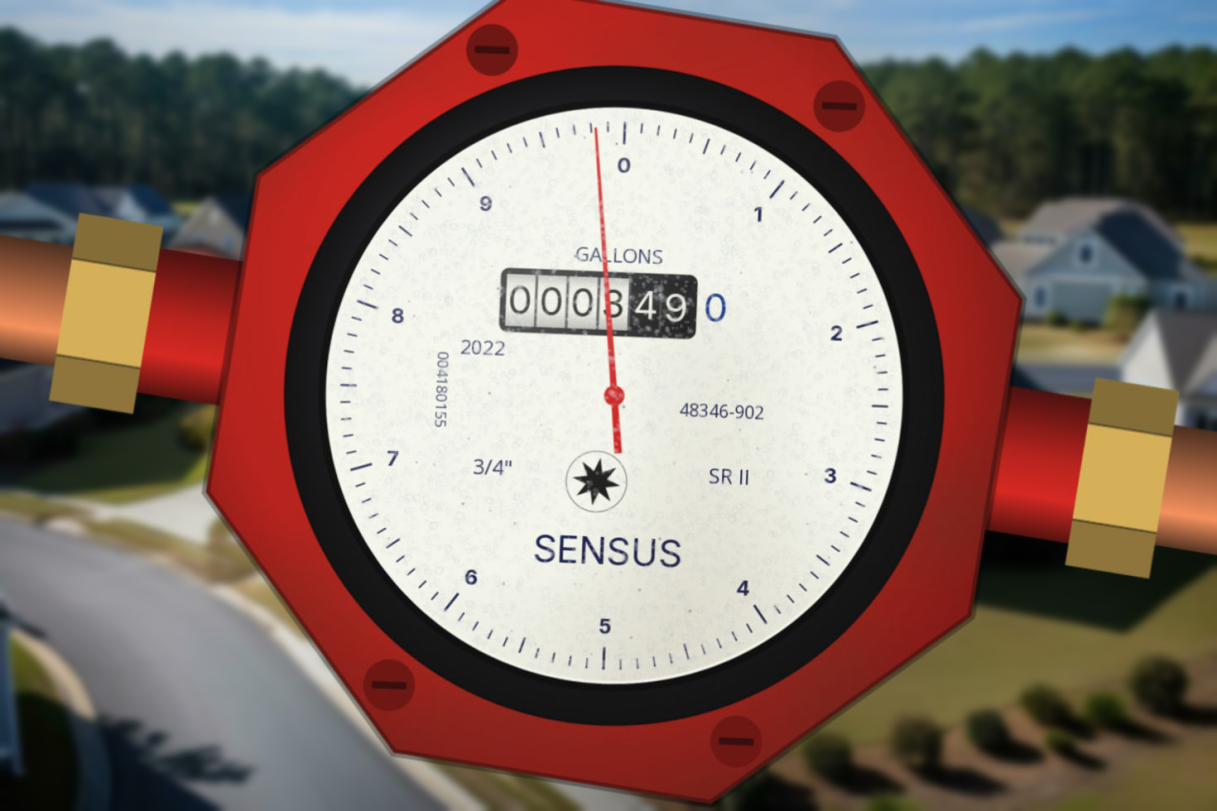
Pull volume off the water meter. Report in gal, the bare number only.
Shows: 3489.8
